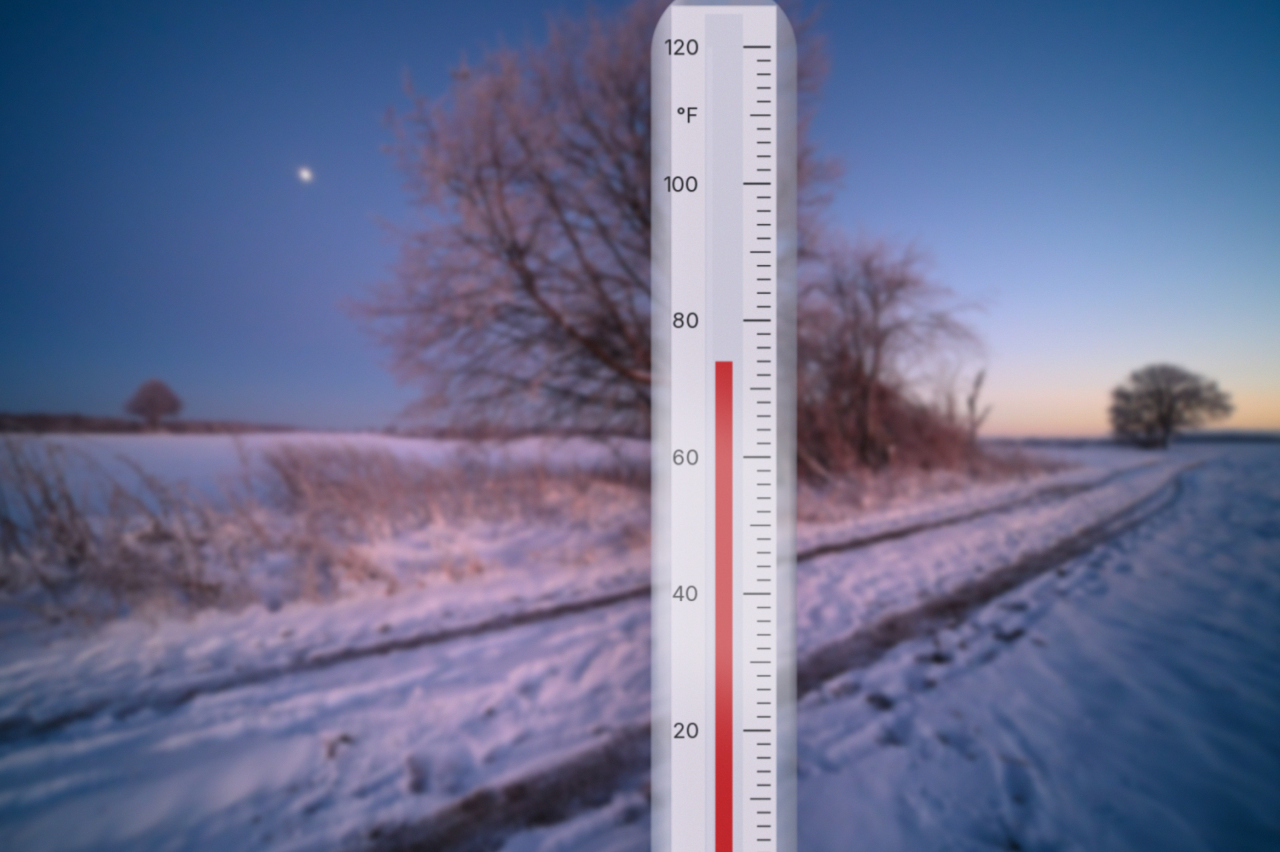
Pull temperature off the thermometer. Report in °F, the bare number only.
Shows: 74
